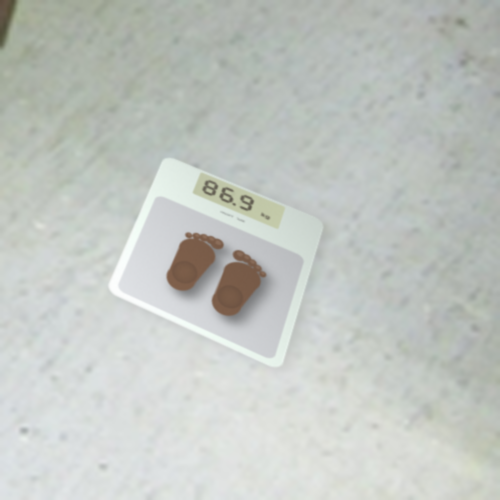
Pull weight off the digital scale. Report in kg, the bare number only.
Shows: 86.9
